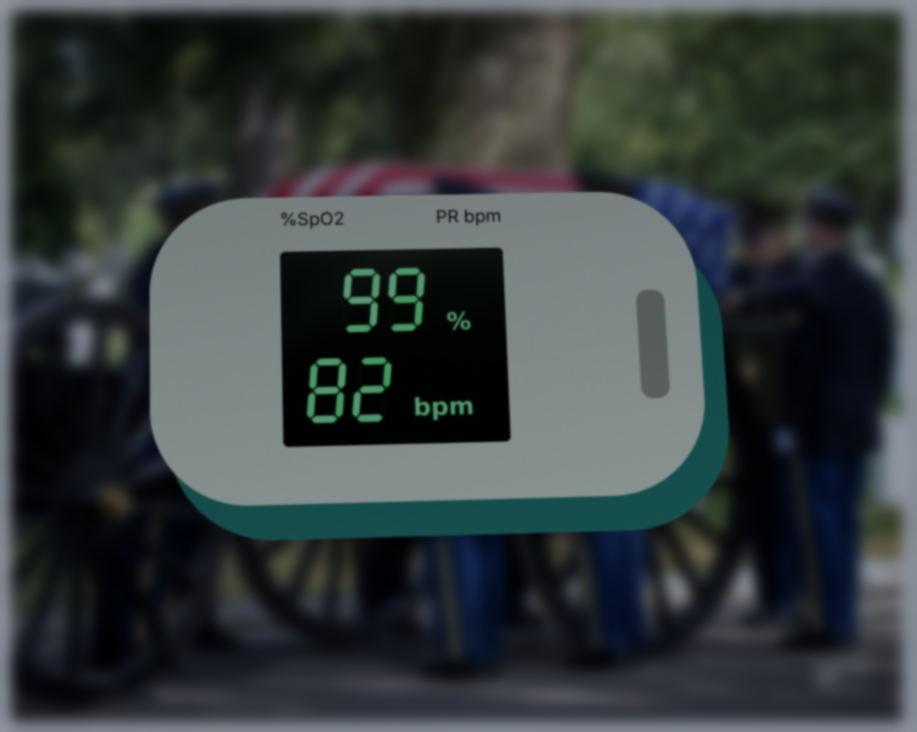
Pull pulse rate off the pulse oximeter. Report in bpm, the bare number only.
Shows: 82
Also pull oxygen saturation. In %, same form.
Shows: 99
